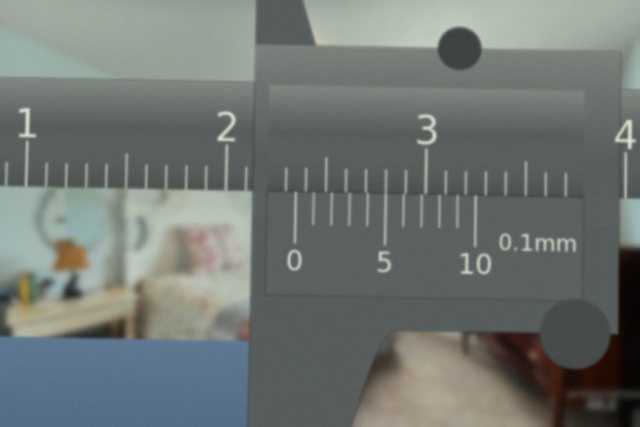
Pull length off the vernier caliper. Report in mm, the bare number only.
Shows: 23.5
